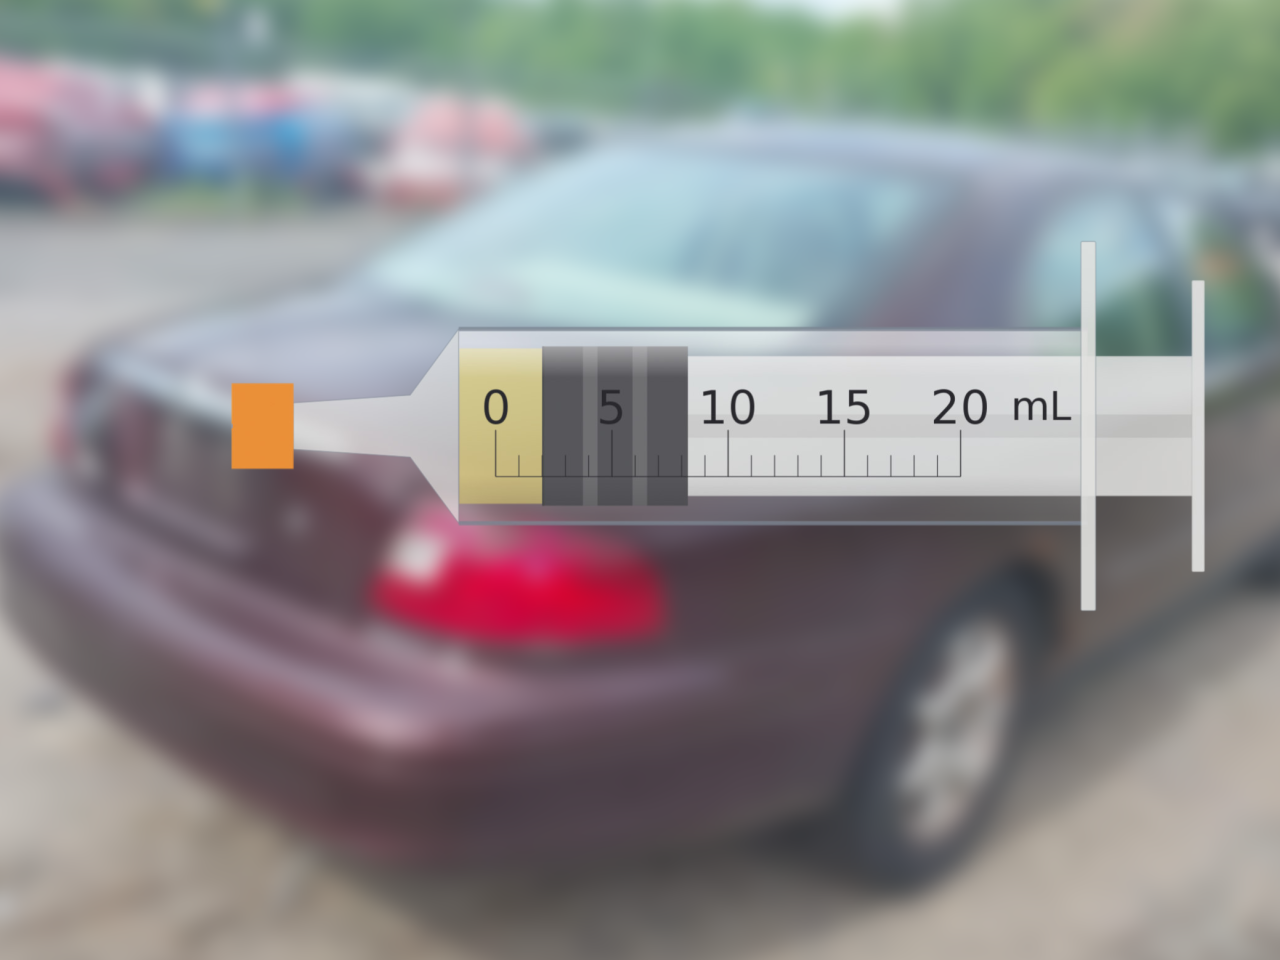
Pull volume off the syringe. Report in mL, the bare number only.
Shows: 2
